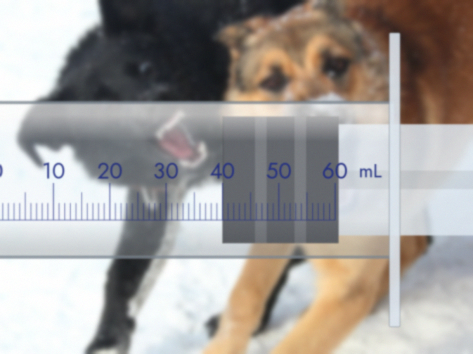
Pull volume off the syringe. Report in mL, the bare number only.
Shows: 40
